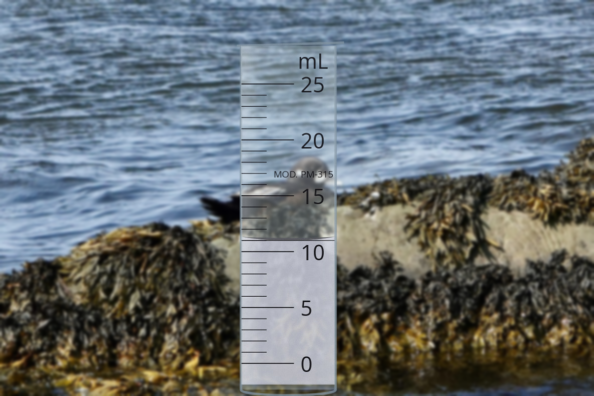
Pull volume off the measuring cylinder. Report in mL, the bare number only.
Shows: 11
